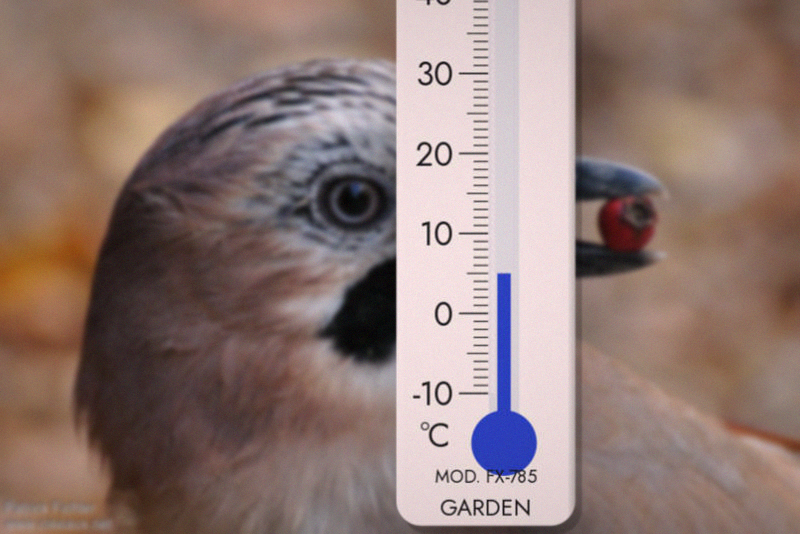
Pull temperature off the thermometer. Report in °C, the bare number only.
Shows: 5
